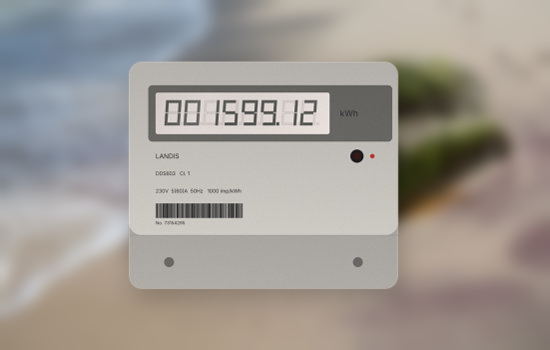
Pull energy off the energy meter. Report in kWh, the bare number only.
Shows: 1599.12
